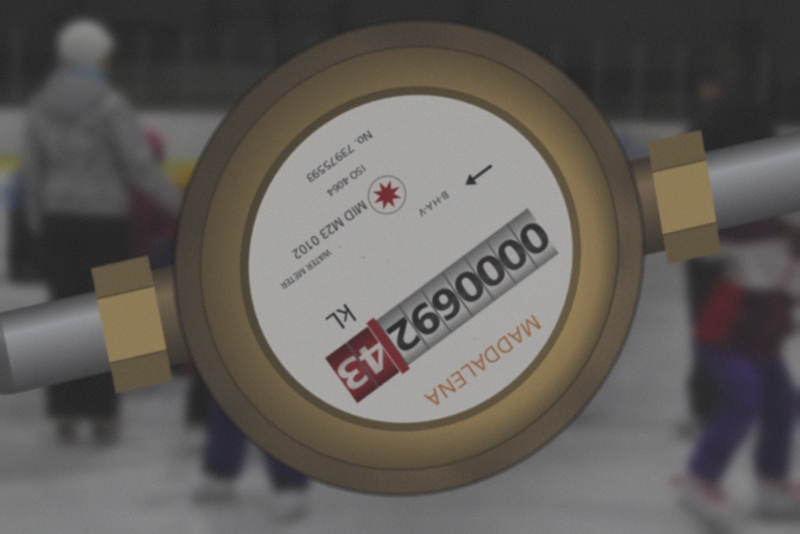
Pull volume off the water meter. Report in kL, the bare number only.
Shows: 692.43
